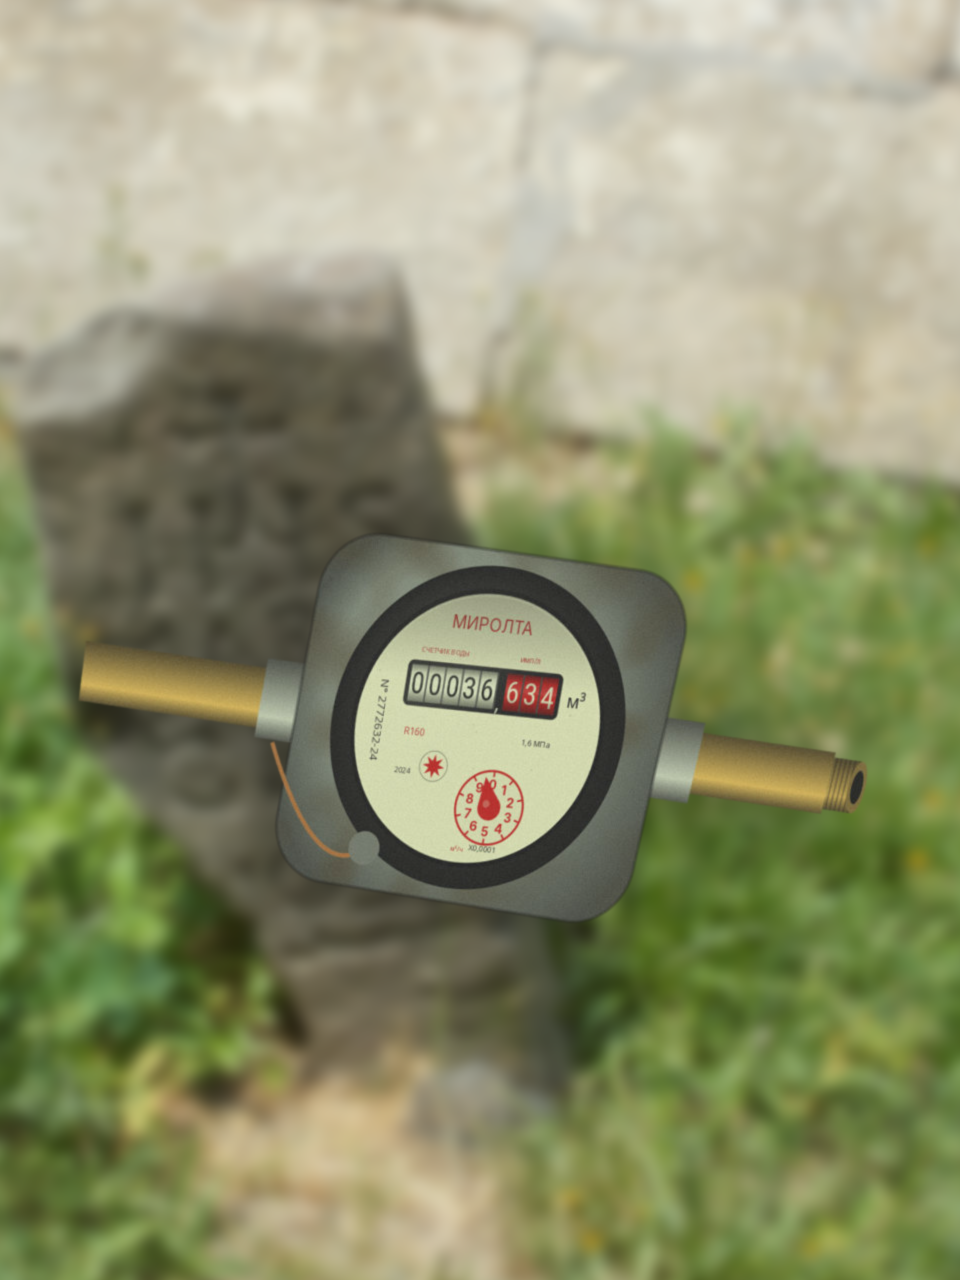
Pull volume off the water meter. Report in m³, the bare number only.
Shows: 36.6339
